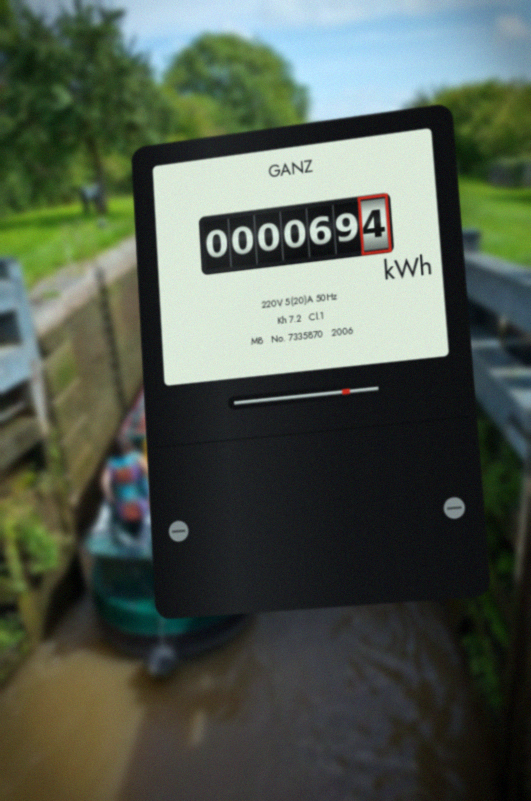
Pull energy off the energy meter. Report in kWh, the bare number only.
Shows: 69.4
